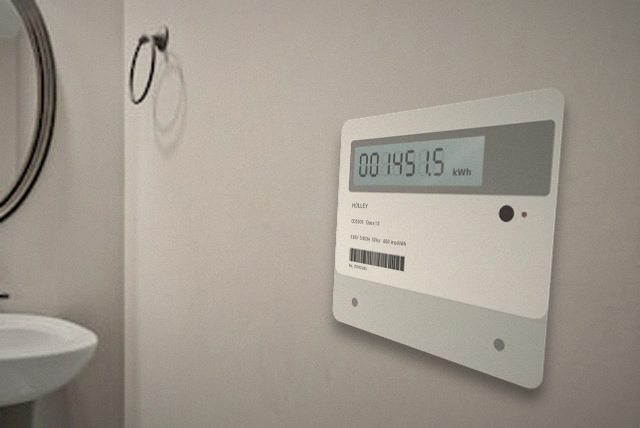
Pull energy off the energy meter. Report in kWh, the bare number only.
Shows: 1451.5
